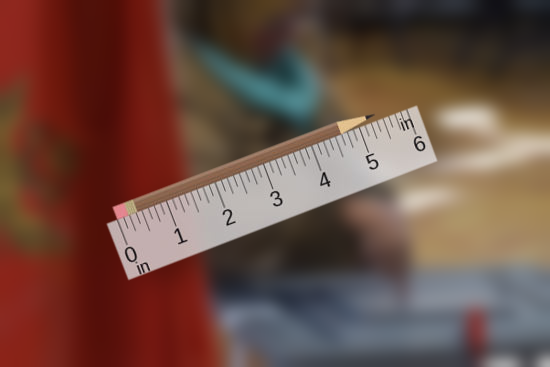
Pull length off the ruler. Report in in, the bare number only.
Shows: 5.375
